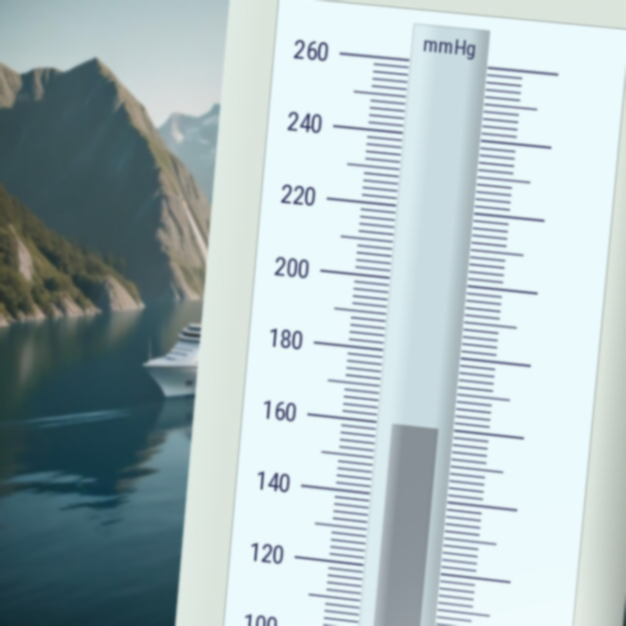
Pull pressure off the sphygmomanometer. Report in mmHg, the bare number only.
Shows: 160
